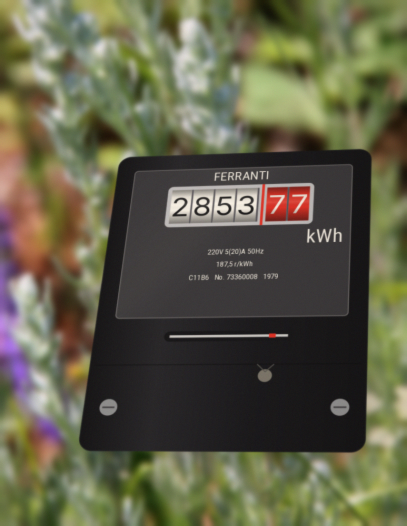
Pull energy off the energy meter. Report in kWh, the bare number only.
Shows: 2853.77
